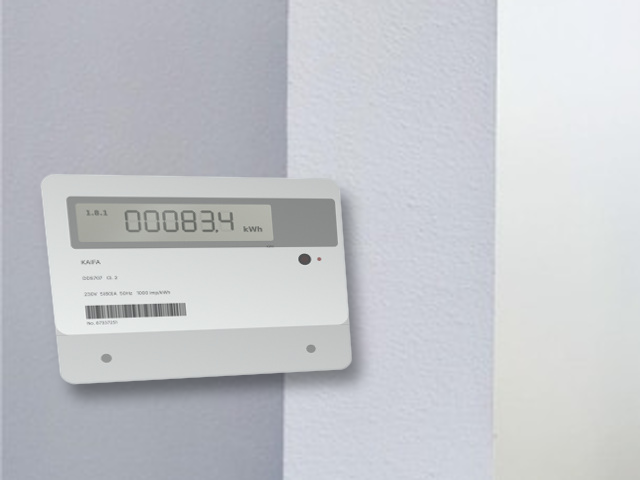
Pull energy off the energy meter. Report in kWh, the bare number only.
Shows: 83.4
